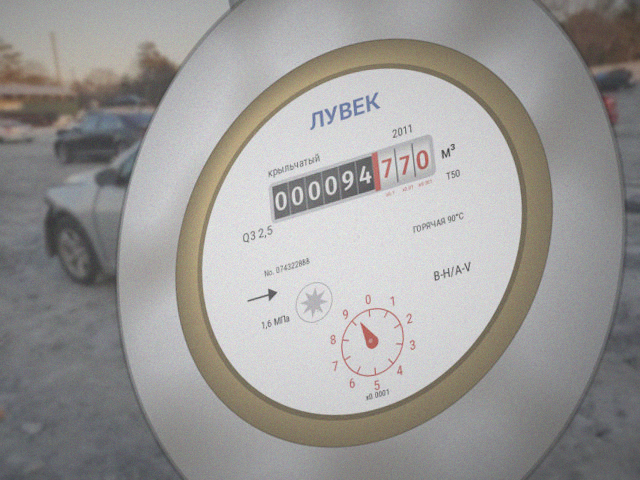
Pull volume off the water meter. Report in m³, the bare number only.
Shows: 94.7699
